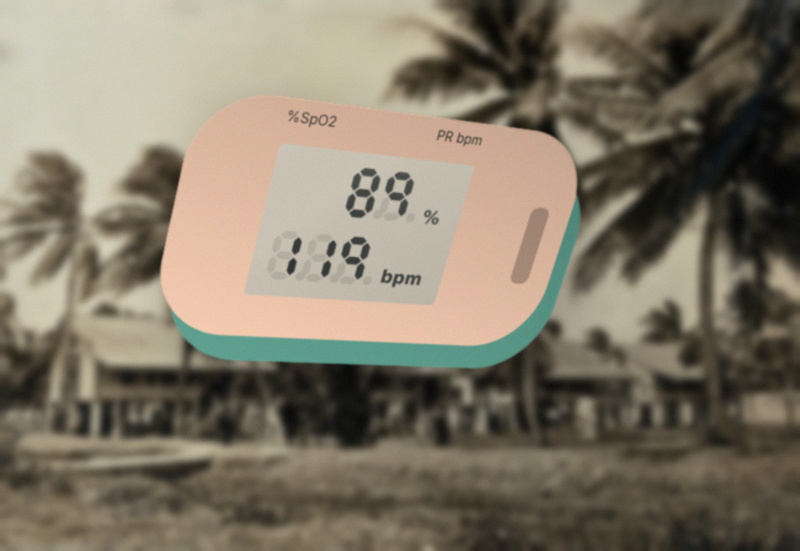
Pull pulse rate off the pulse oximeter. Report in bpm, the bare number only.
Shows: 119
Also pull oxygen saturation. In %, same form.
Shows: 89
